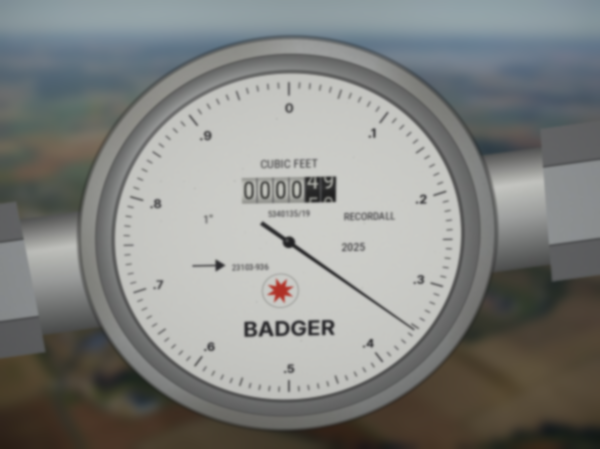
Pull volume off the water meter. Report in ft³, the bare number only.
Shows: 49.35
